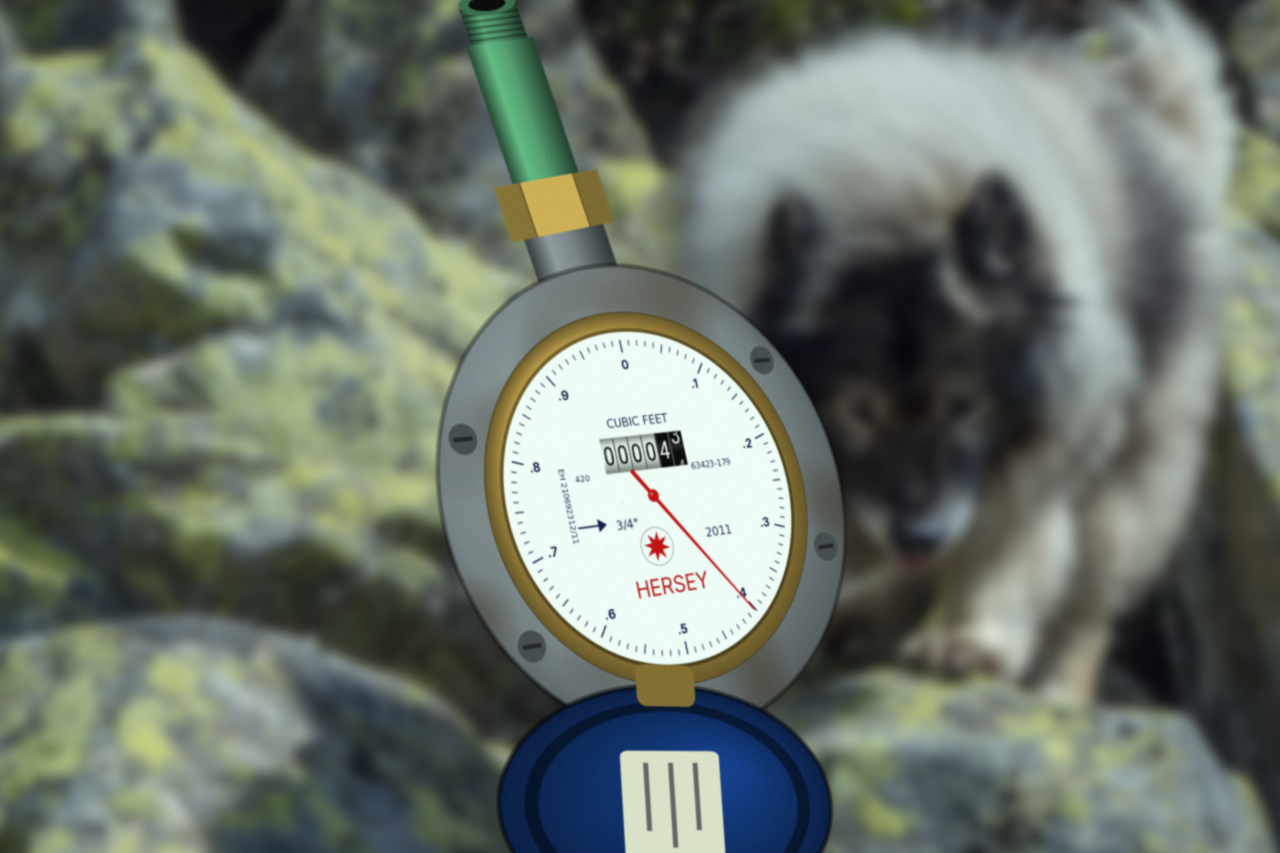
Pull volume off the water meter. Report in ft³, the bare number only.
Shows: 43.40
